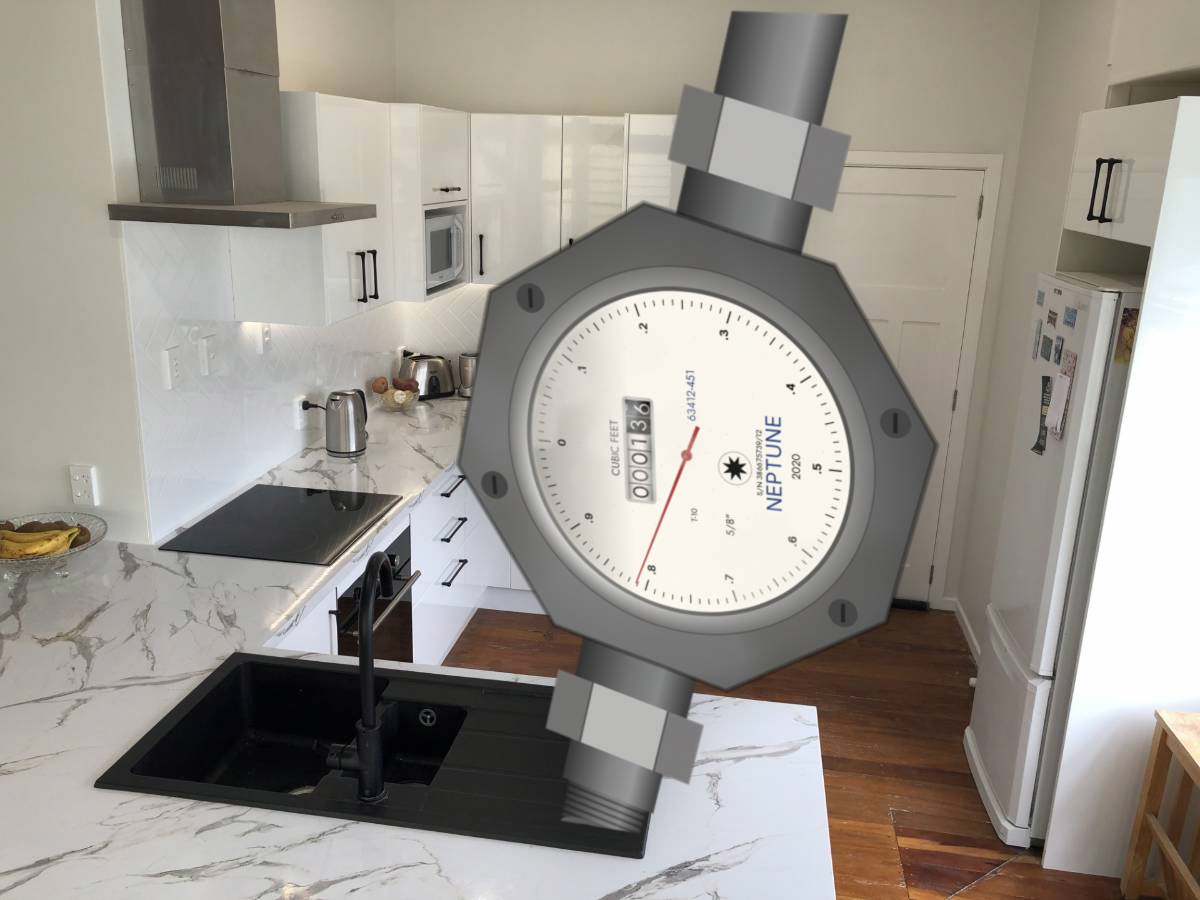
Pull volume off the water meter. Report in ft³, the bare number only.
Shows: 135.81
